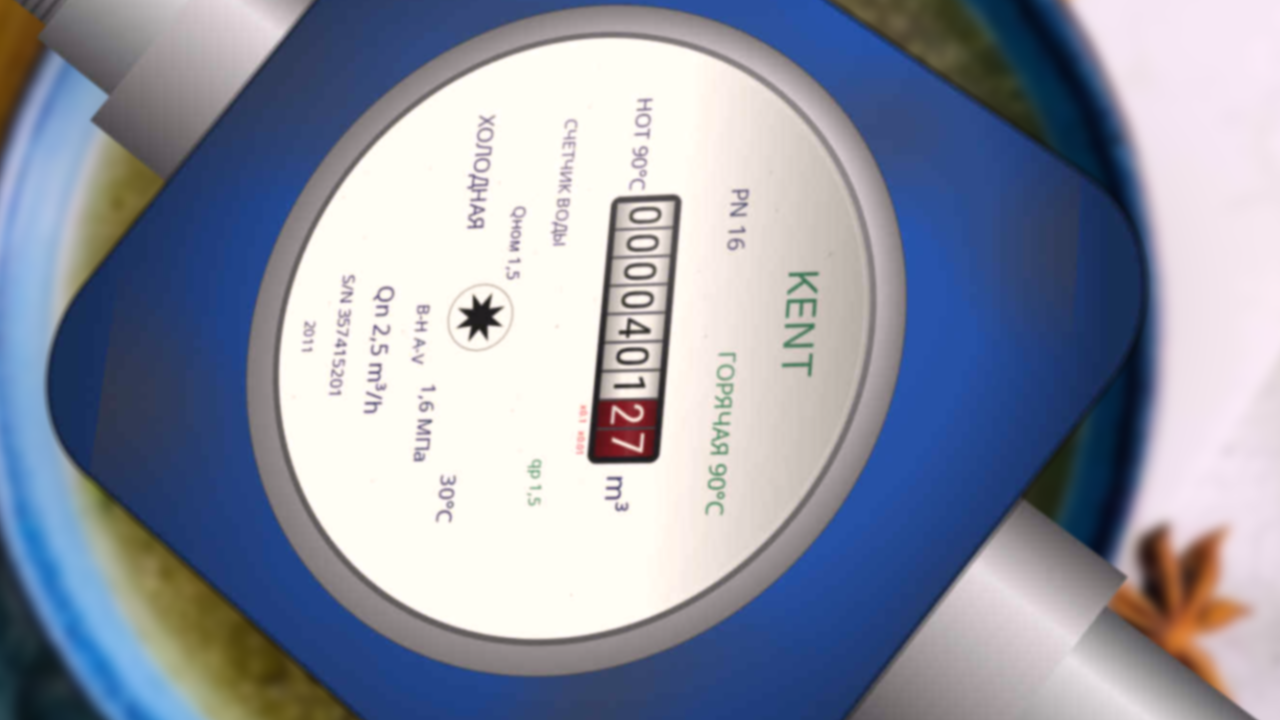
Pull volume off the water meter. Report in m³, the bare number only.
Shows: 401.27
